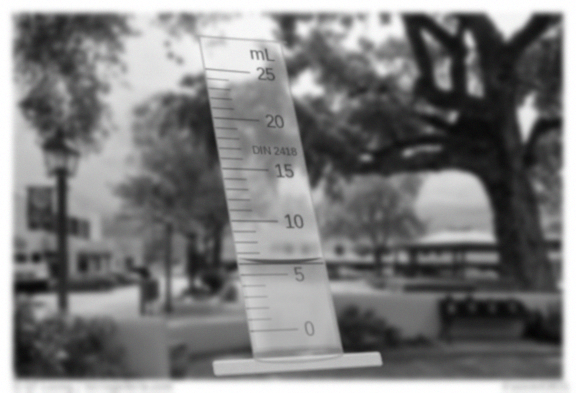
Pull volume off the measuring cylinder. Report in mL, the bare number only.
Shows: 6
